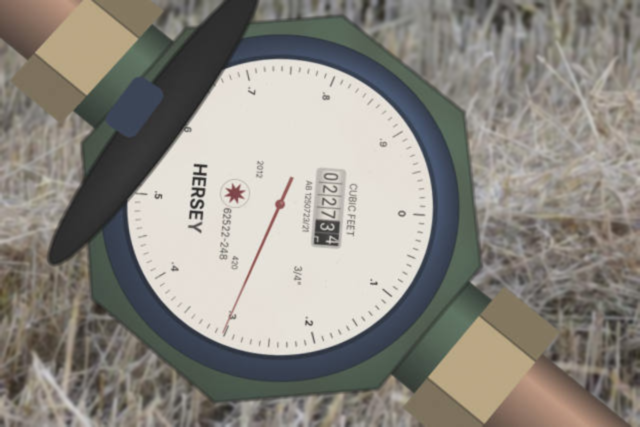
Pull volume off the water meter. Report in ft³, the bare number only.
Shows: 22734.30
